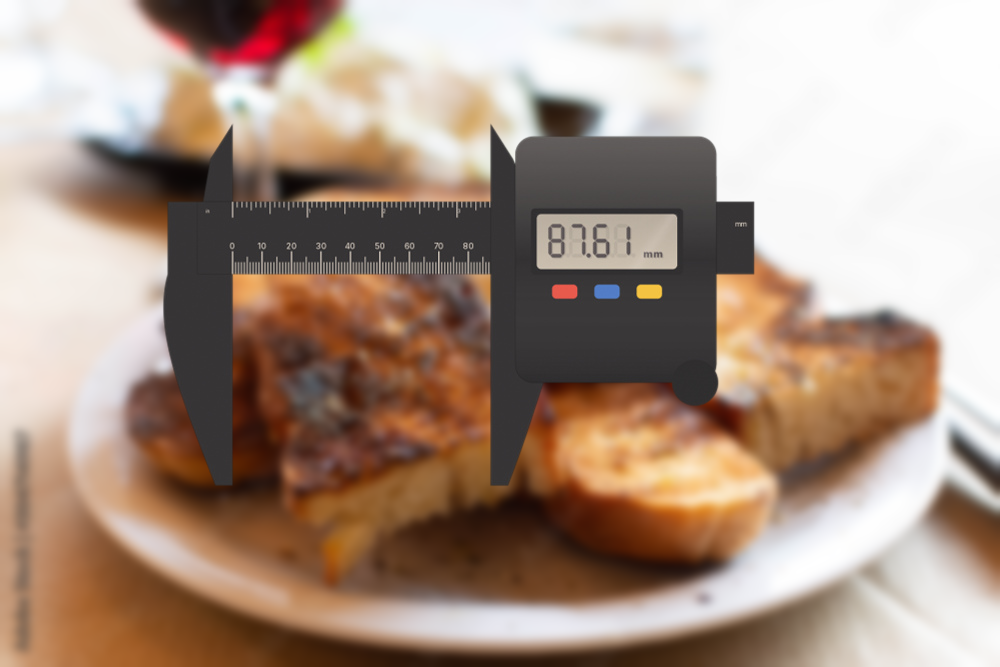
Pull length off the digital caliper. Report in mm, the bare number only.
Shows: 87.61
